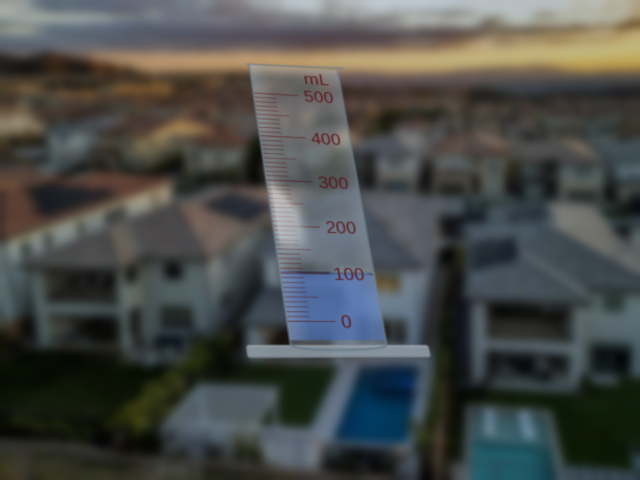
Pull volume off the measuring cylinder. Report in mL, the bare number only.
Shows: 100
